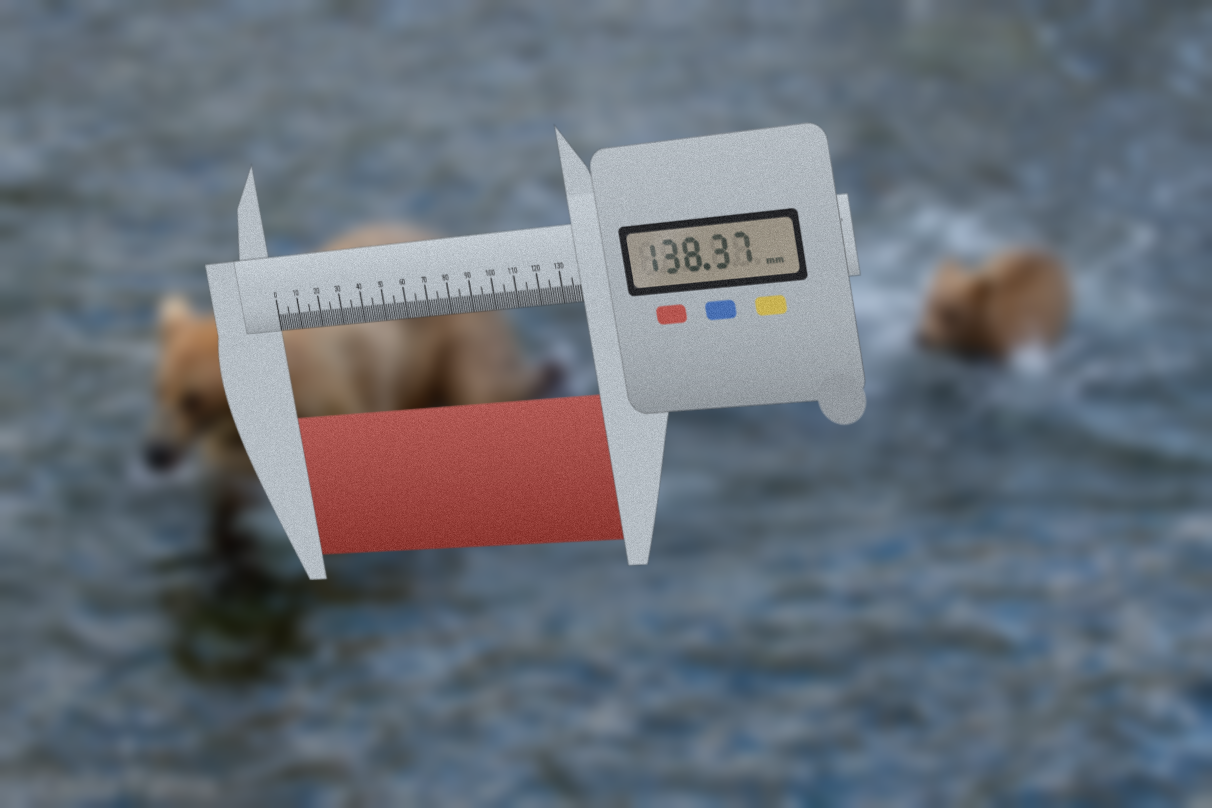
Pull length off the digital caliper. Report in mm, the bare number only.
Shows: 138.37
